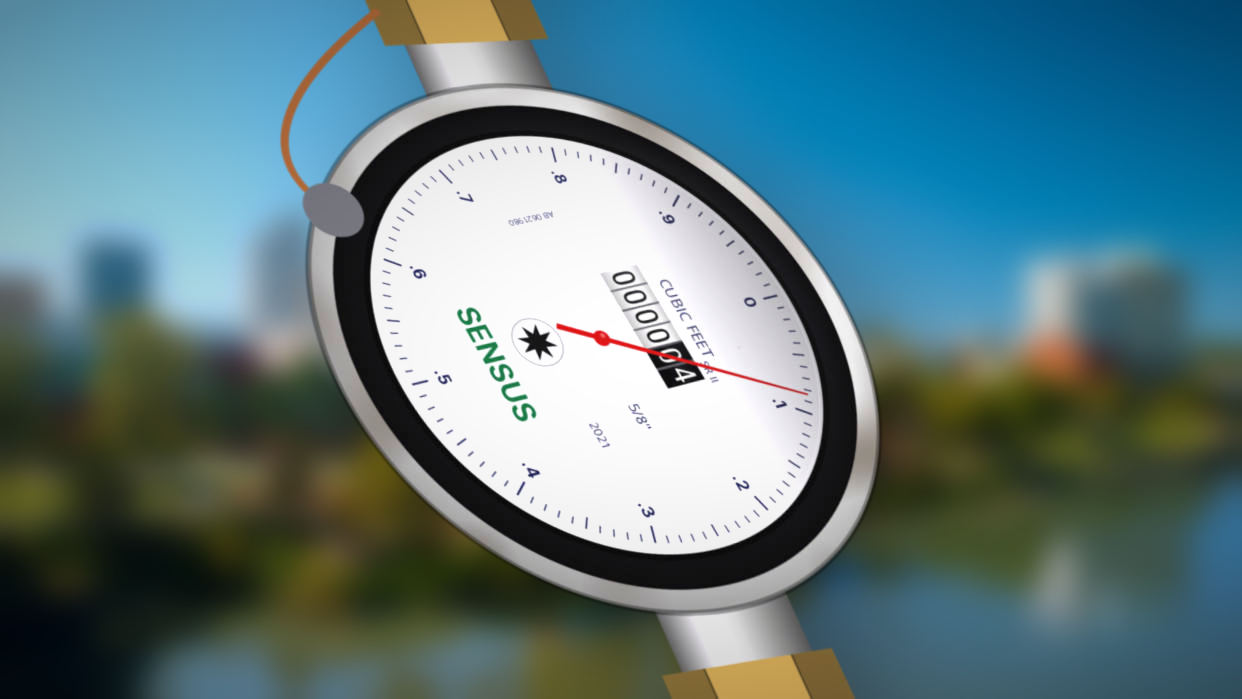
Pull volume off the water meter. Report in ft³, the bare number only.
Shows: 4.08
